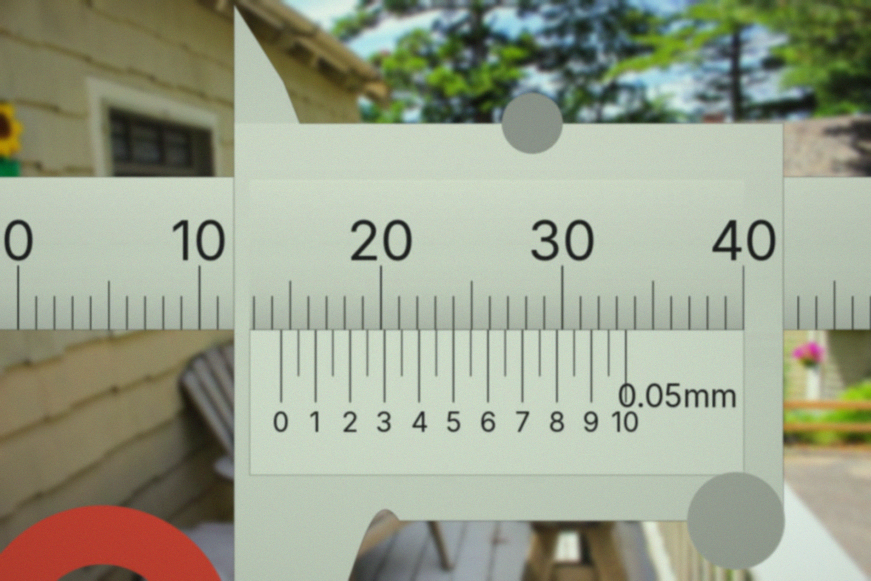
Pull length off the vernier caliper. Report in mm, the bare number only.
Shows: 14.5
